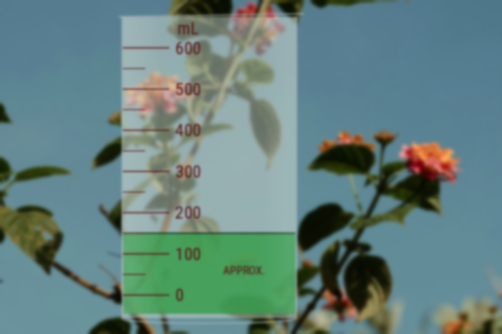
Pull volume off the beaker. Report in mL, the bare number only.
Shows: 150
